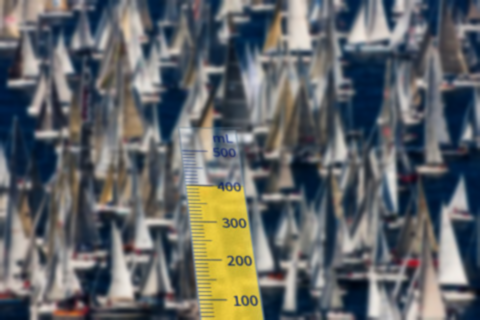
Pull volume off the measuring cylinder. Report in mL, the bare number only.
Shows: 400
